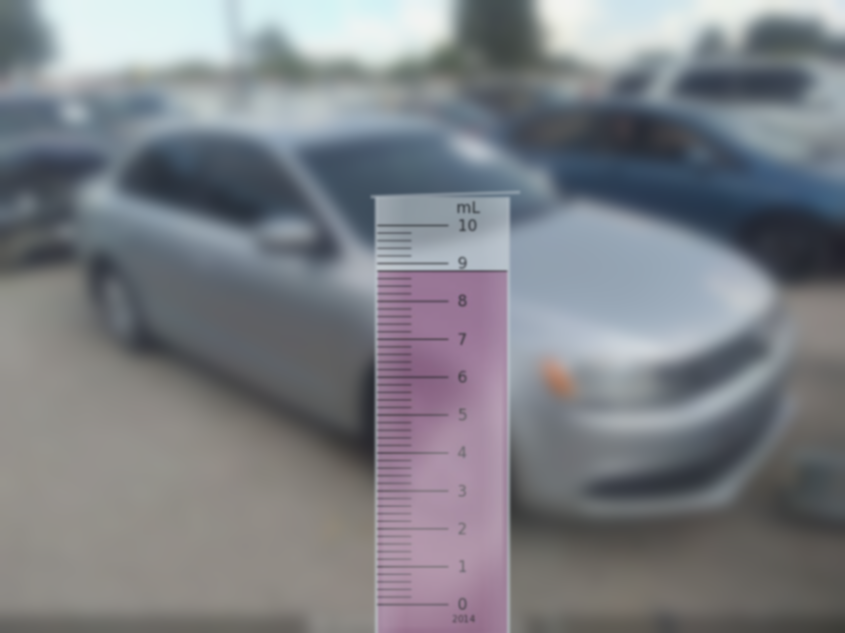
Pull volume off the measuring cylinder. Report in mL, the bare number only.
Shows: 8.8
